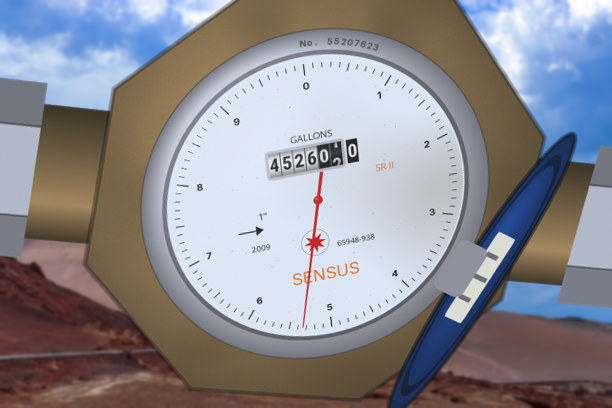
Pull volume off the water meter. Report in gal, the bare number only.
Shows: 4526015.3
